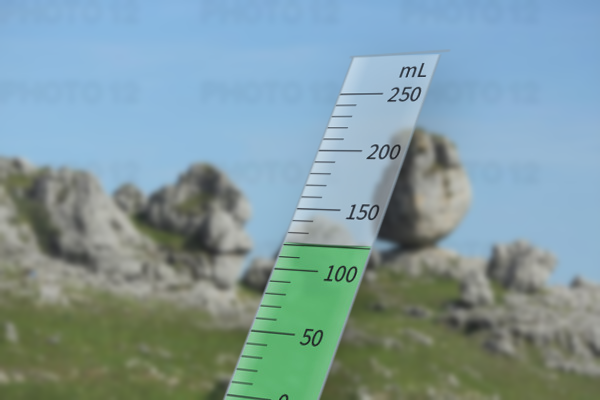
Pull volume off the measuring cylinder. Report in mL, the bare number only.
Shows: 120
